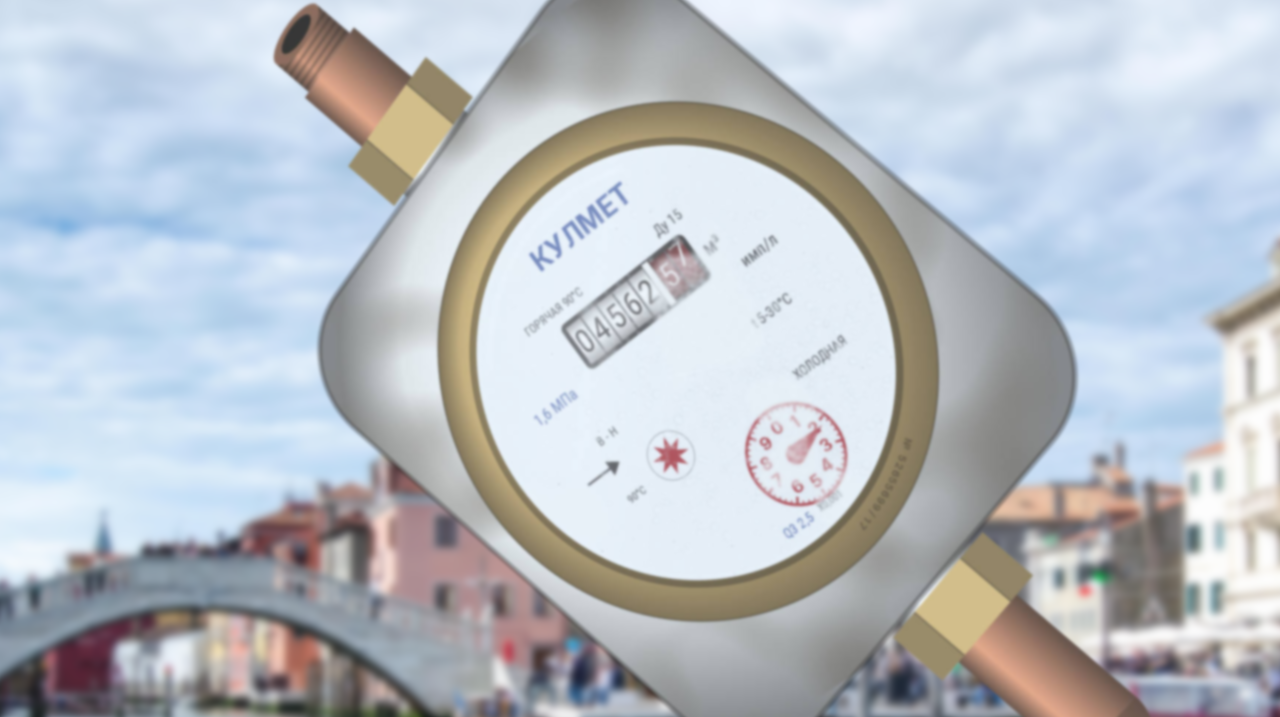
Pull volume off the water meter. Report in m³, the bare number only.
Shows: 4562.572
